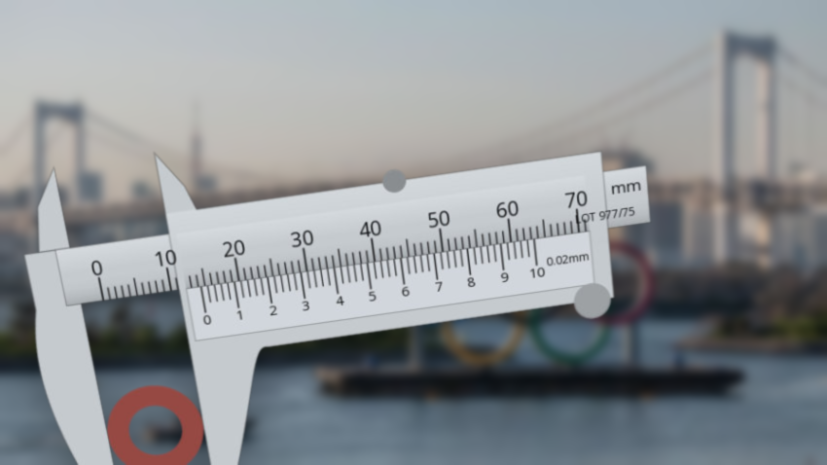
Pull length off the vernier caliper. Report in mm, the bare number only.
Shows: 14.4
